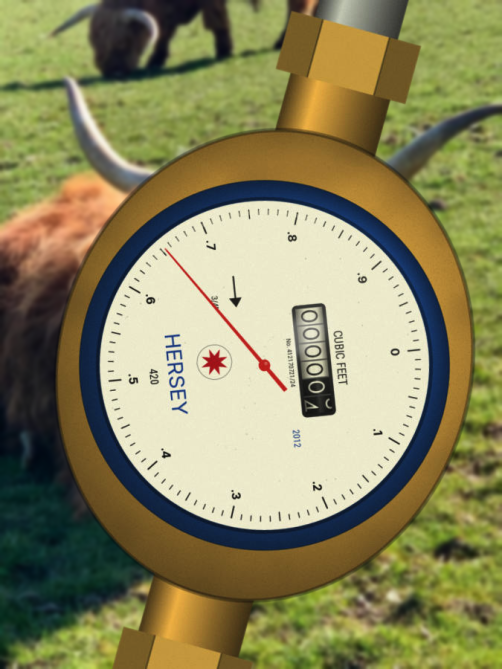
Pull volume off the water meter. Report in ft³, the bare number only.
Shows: 3.65
